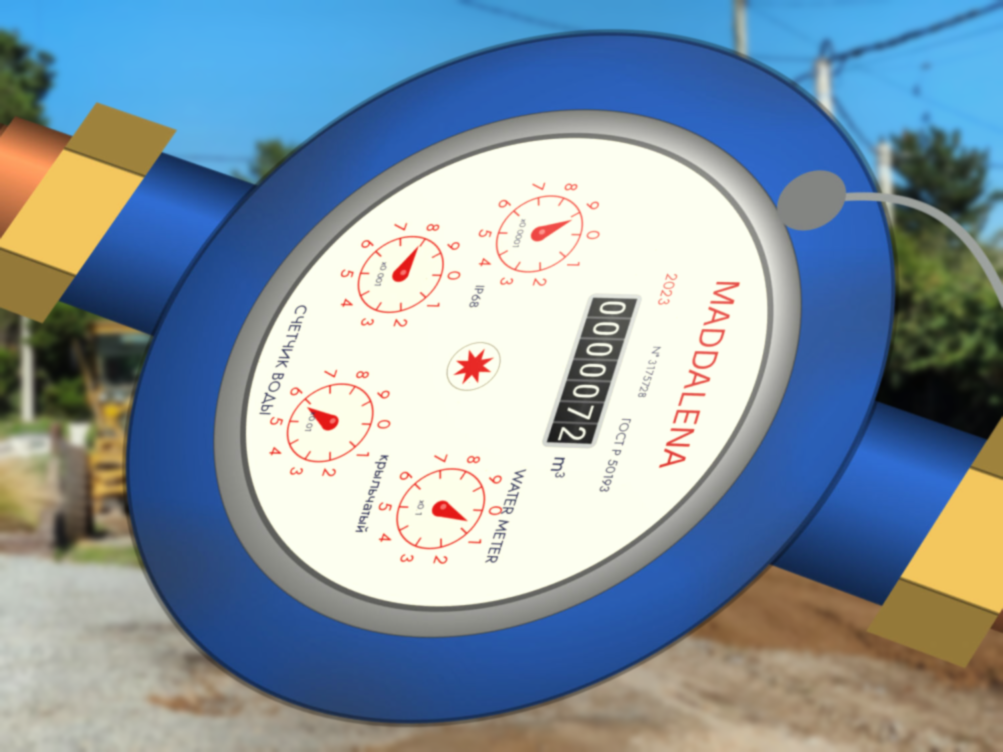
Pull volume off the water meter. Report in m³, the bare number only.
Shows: 72.0579
